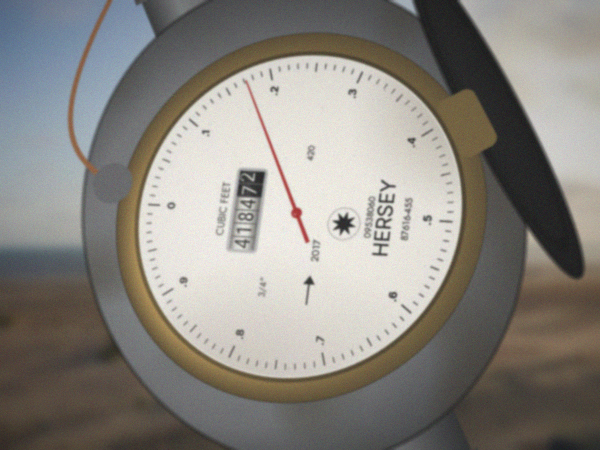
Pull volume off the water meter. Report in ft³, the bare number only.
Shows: 418472.17
